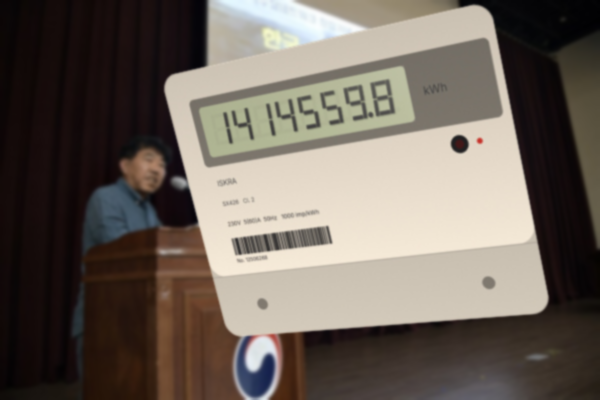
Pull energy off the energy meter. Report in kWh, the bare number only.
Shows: 1414559.8
